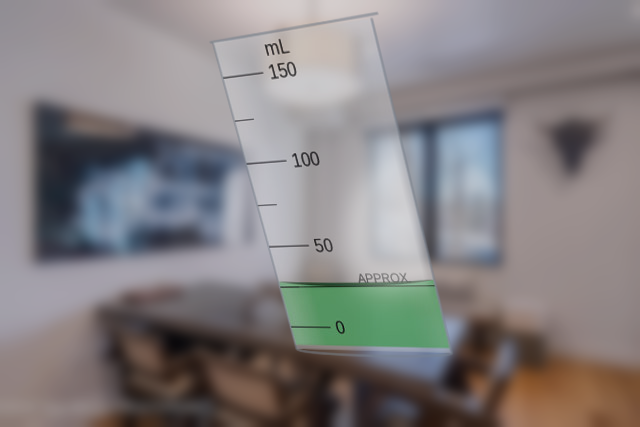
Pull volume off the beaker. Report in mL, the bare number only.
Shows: 25
